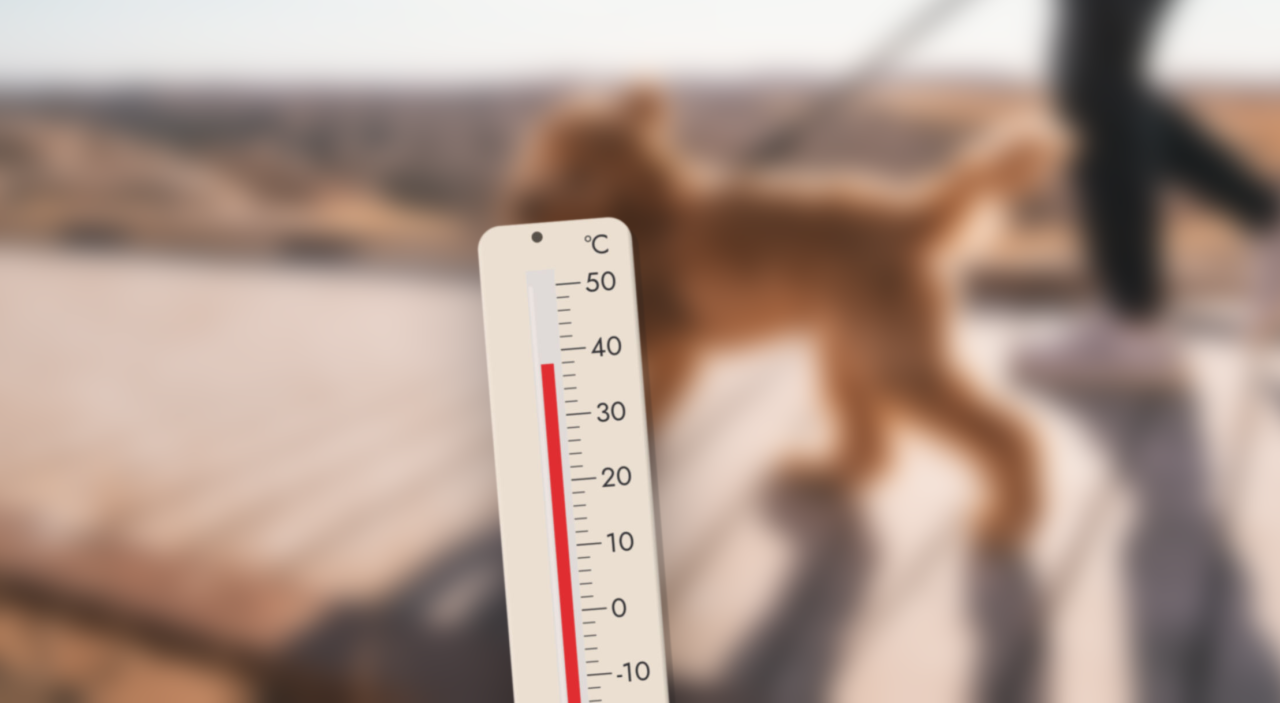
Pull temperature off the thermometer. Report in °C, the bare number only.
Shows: 38
